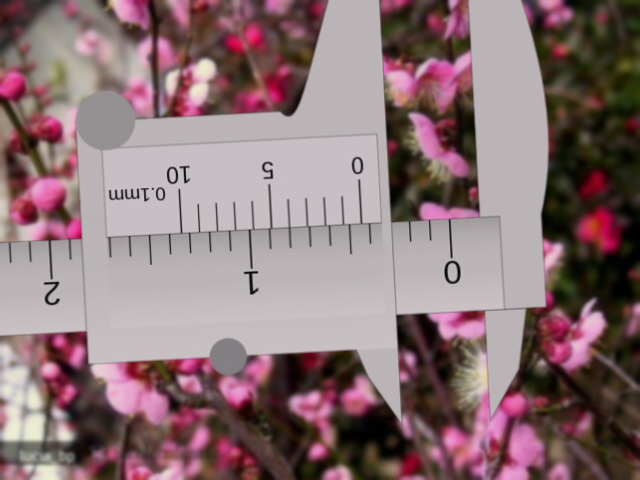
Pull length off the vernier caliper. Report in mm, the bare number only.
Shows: 4.4
